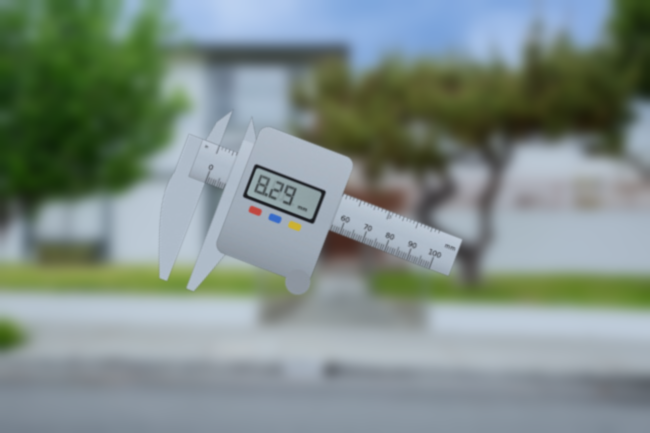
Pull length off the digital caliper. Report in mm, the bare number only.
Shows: 8.29
